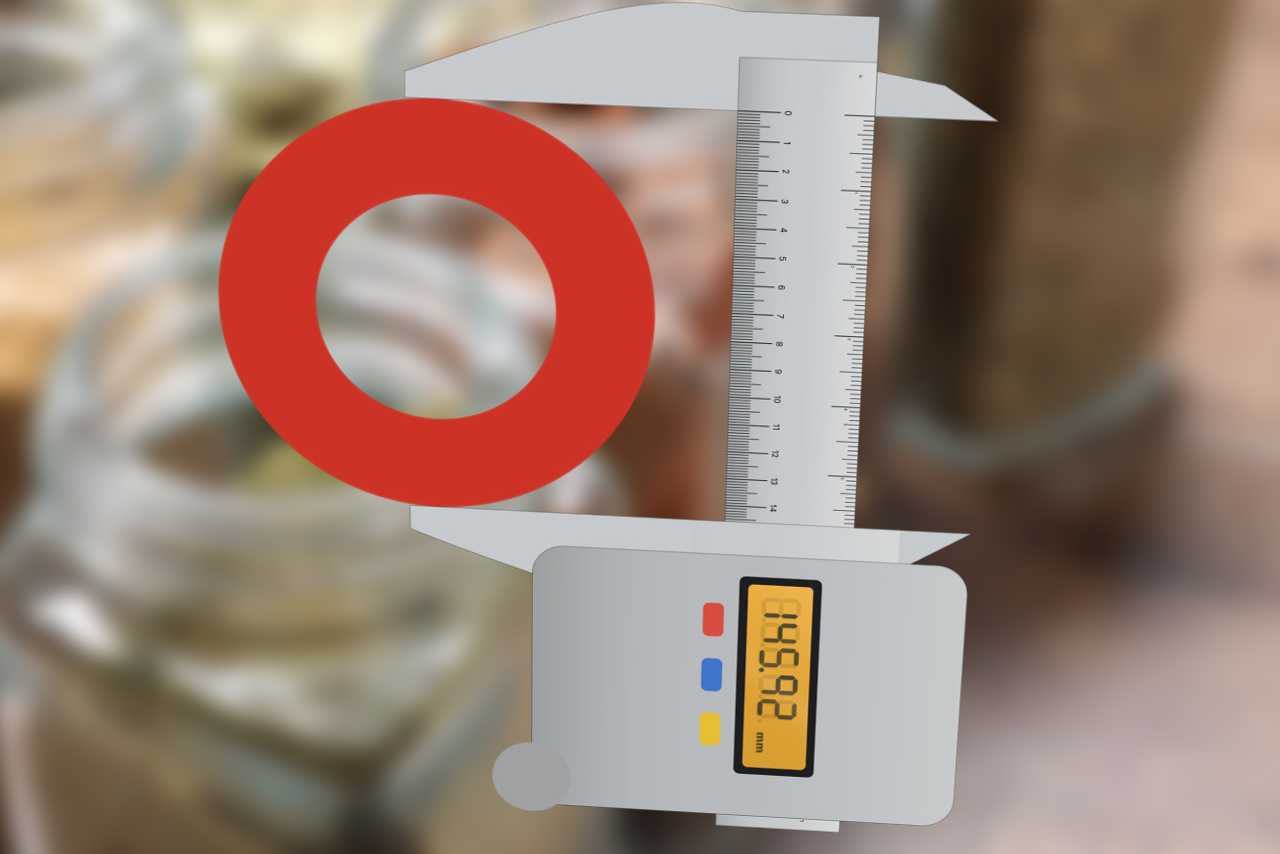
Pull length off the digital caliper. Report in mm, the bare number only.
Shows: 145.92
